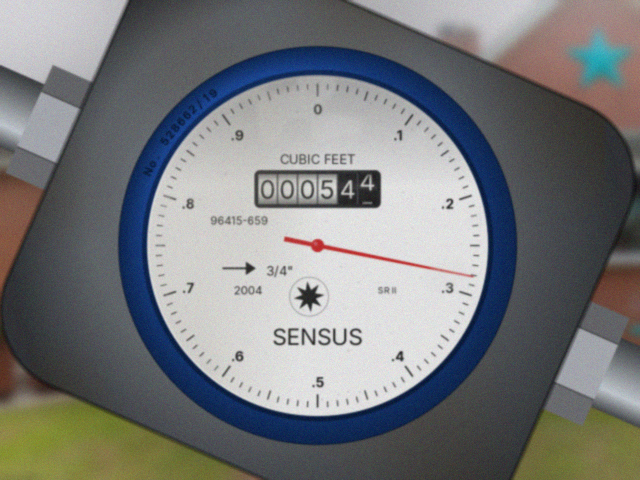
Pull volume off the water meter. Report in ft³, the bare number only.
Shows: 544.28
